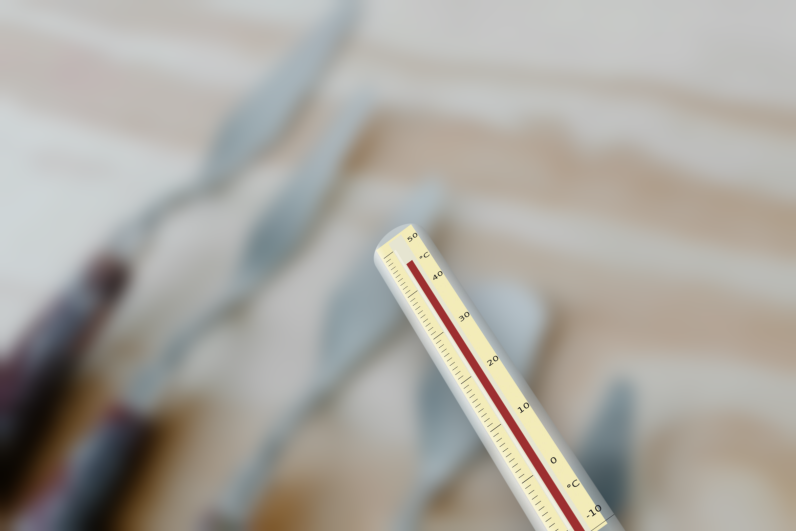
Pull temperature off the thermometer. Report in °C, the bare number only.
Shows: 46
